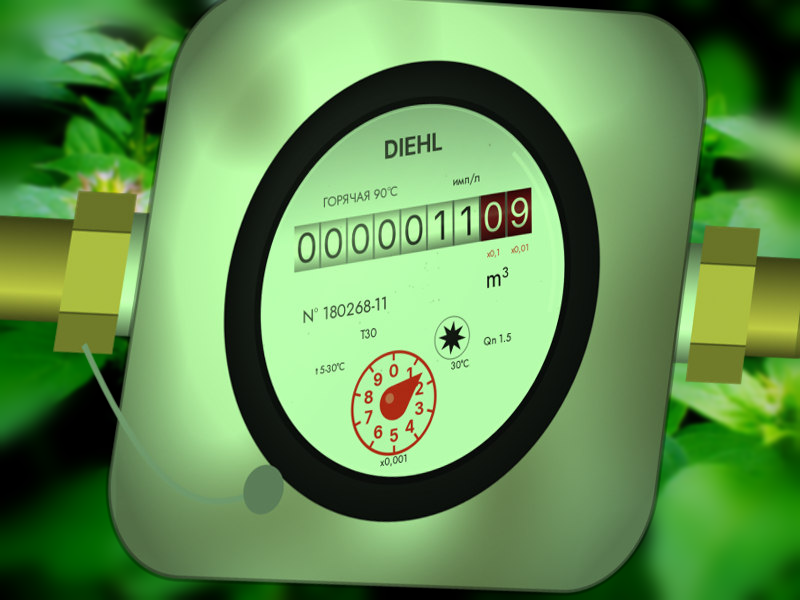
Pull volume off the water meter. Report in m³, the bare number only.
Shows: 11.091
